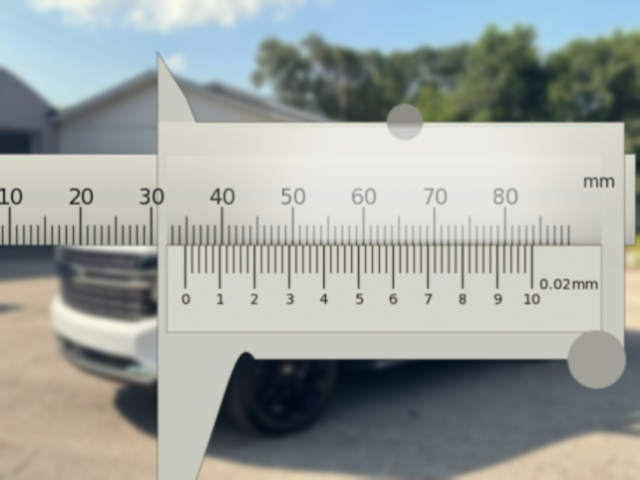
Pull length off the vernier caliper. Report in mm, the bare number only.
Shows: 34.8
